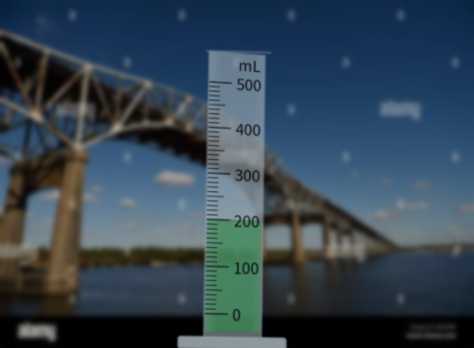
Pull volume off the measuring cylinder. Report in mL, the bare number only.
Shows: 200
